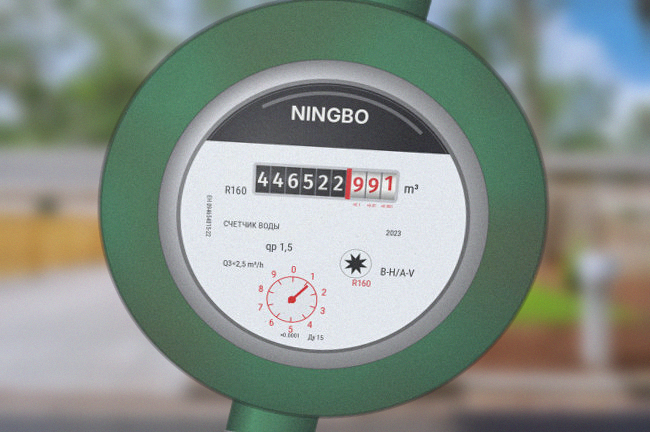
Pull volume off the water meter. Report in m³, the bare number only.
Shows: 446522.9911
